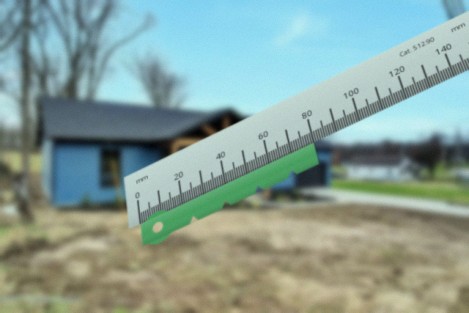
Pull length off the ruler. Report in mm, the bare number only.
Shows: 80
